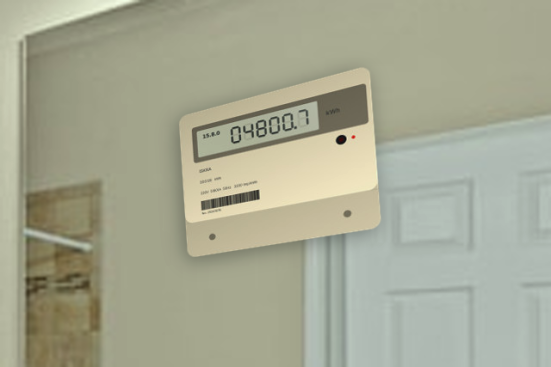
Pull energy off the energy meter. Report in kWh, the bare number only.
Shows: 4800.7
